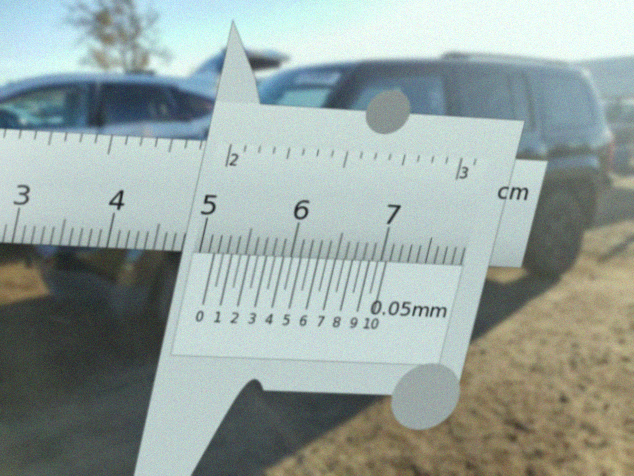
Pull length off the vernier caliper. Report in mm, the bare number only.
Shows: 51.6
